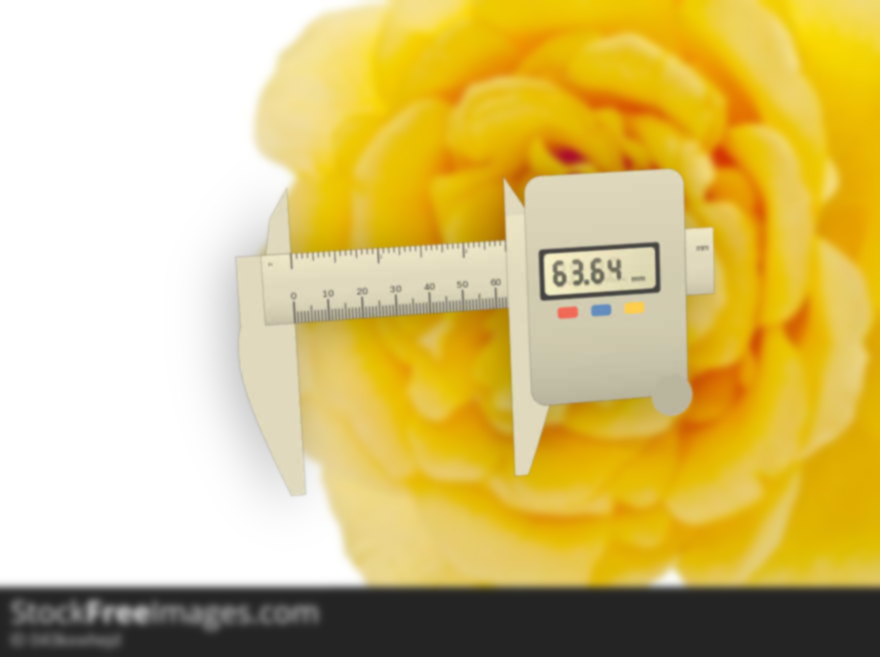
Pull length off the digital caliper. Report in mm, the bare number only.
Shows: 63.64
